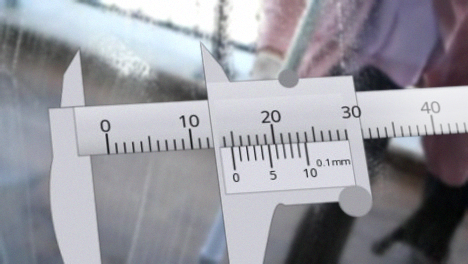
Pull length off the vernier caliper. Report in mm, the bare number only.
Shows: 14.8
